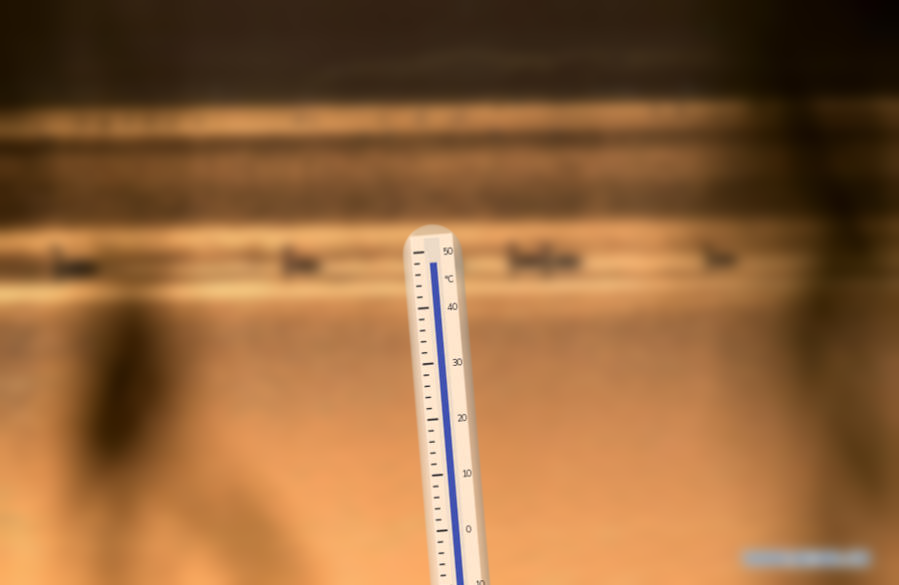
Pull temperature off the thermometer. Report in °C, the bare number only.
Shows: 48
